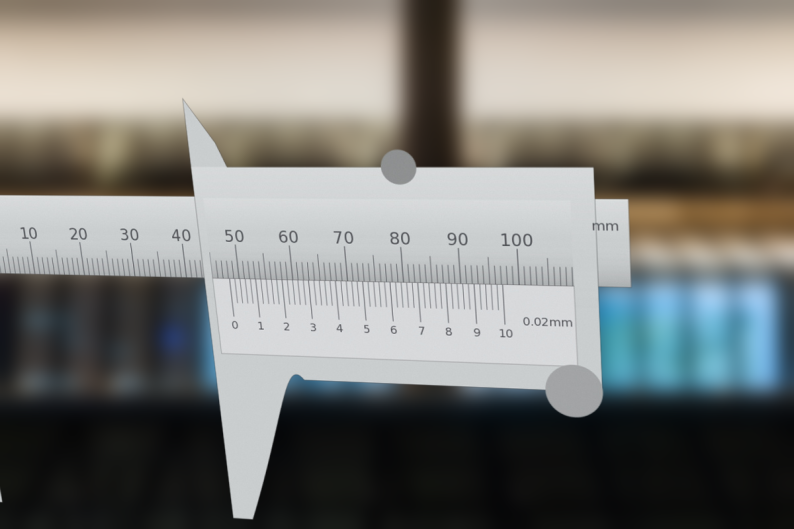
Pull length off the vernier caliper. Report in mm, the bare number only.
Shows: 48.2
